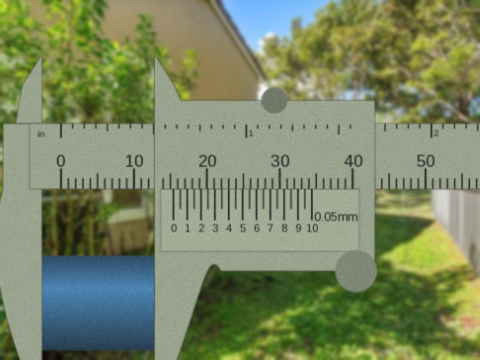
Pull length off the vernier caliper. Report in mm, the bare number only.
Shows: 15.4
